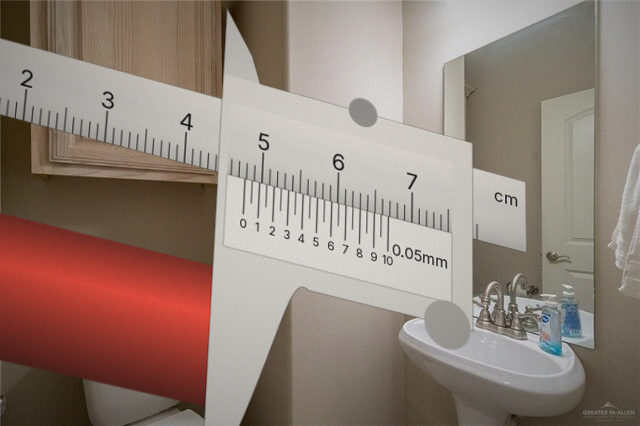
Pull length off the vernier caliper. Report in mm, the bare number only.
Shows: 47.8
